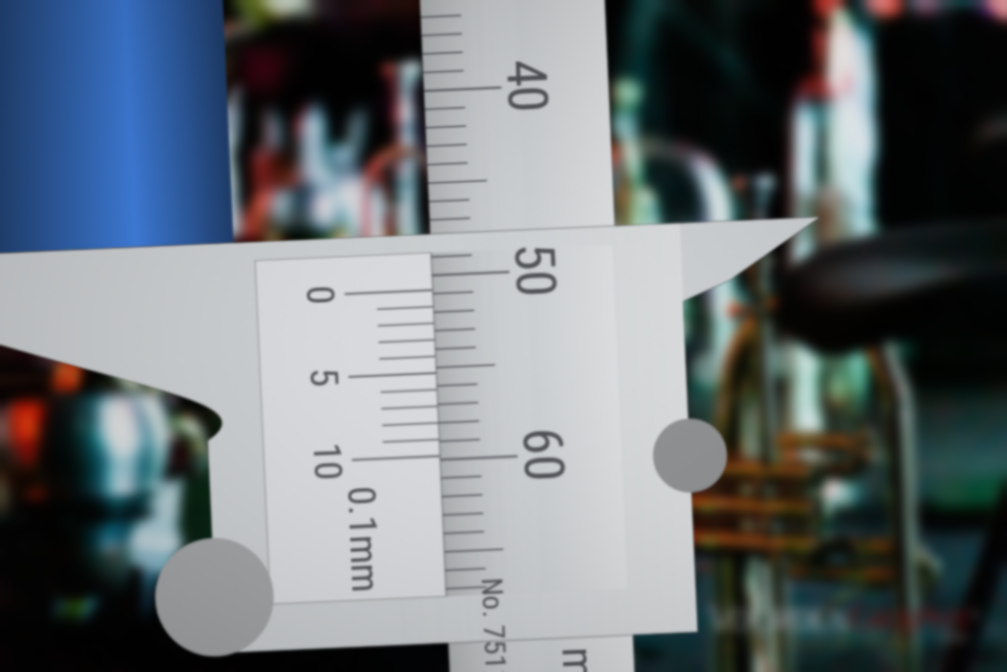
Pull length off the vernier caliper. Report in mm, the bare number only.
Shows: 50.8
